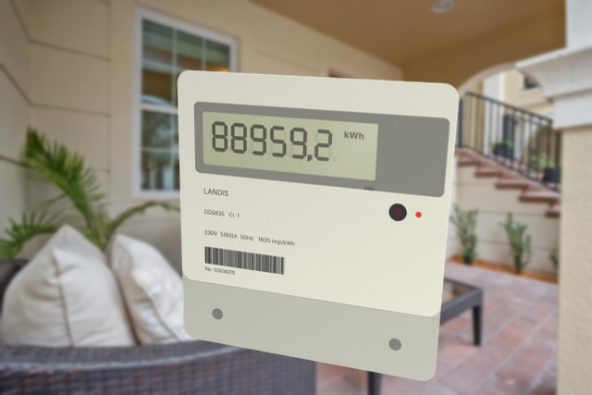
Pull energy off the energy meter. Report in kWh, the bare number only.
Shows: 88959.2
